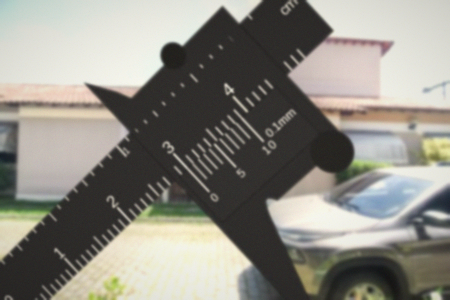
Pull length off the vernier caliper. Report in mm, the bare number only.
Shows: 30.0
